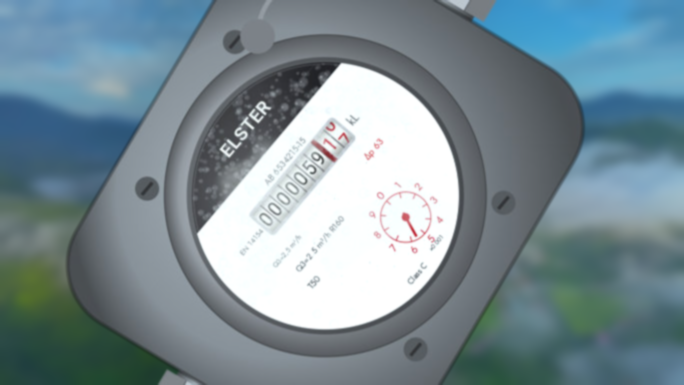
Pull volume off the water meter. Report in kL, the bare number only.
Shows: 59.165
